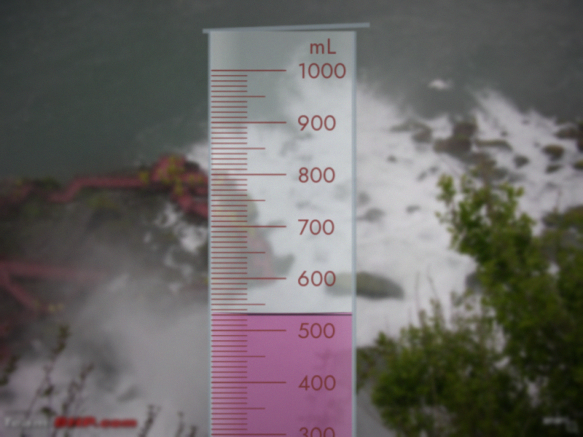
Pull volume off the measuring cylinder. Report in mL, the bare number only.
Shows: 530
